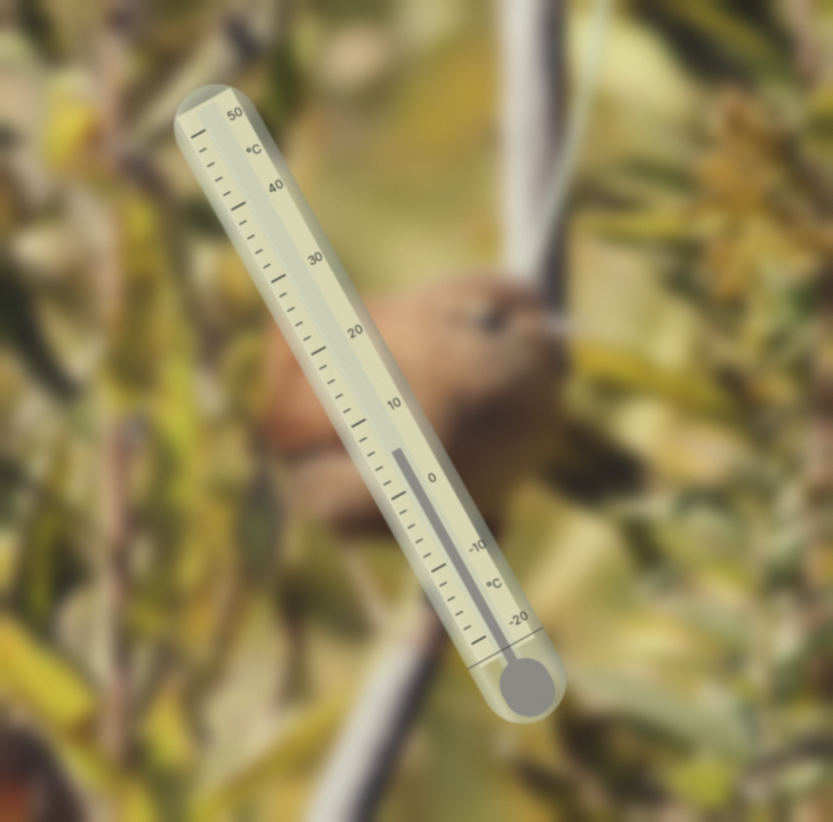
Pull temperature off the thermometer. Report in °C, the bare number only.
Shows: 5
